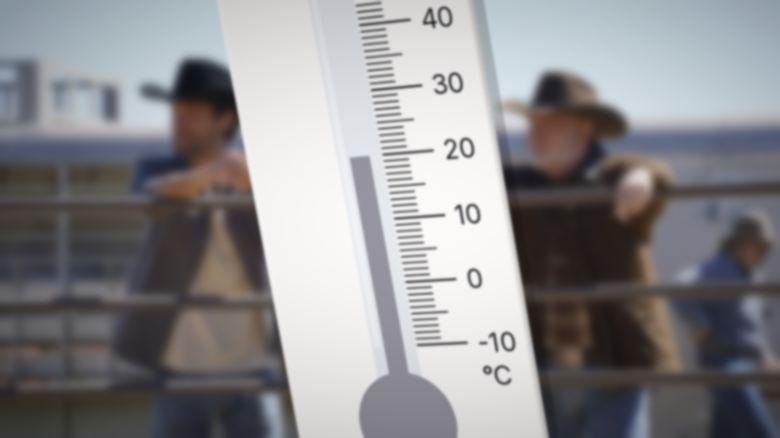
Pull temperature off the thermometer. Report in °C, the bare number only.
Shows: 20
